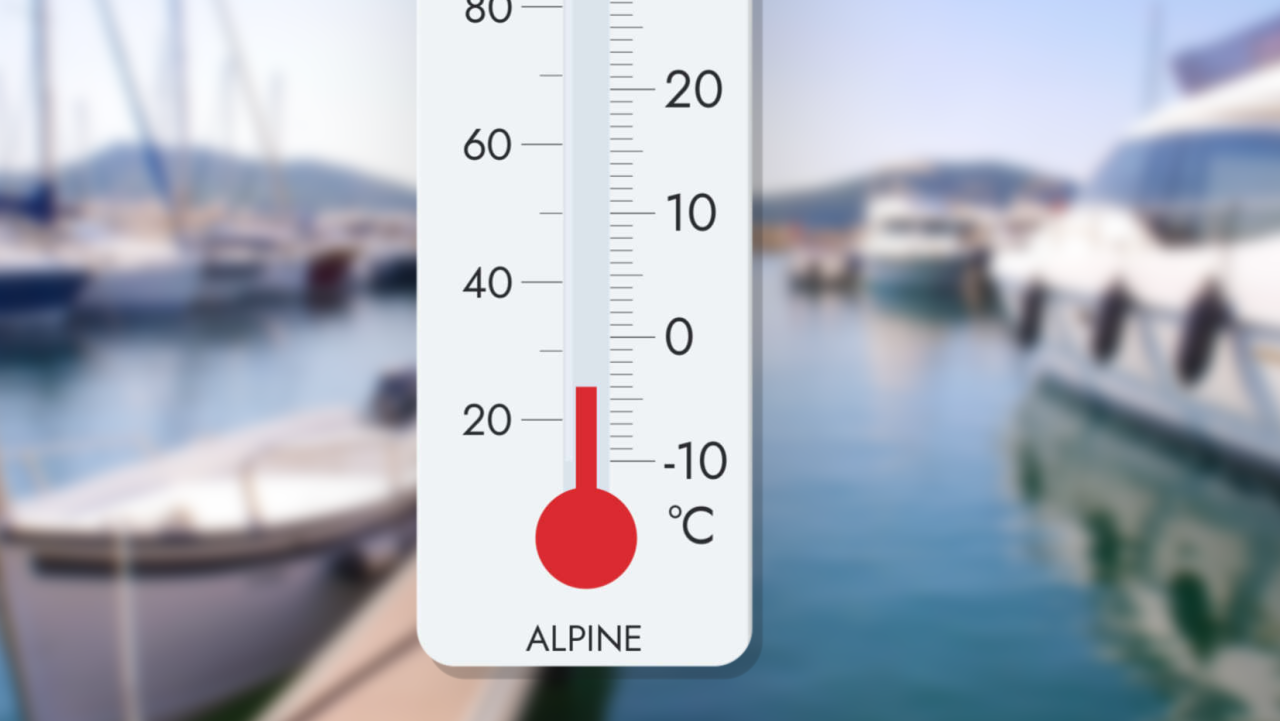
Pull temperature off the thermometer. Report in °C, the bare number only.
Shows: -4
